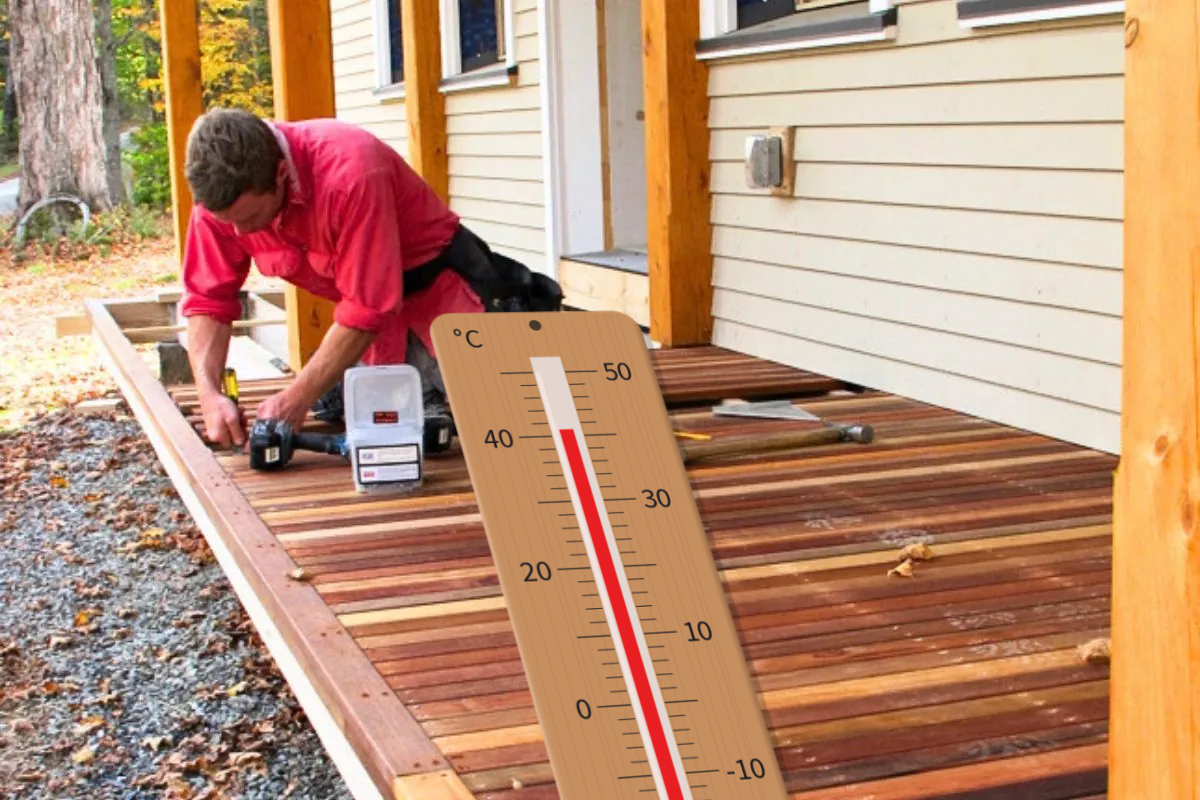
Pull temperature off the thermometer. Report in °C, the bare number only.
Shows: 41
